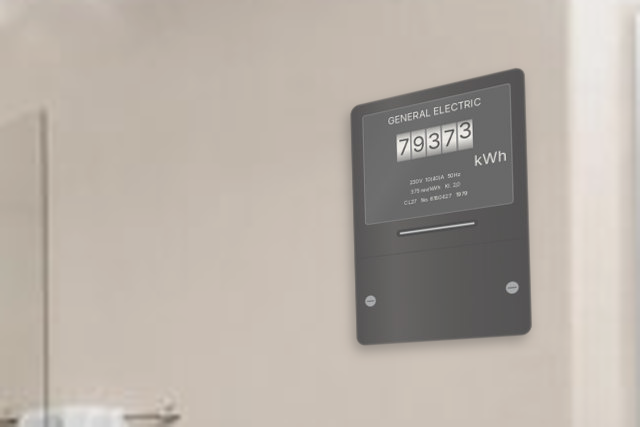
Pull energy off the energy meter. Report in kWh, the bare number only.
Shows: 79373
